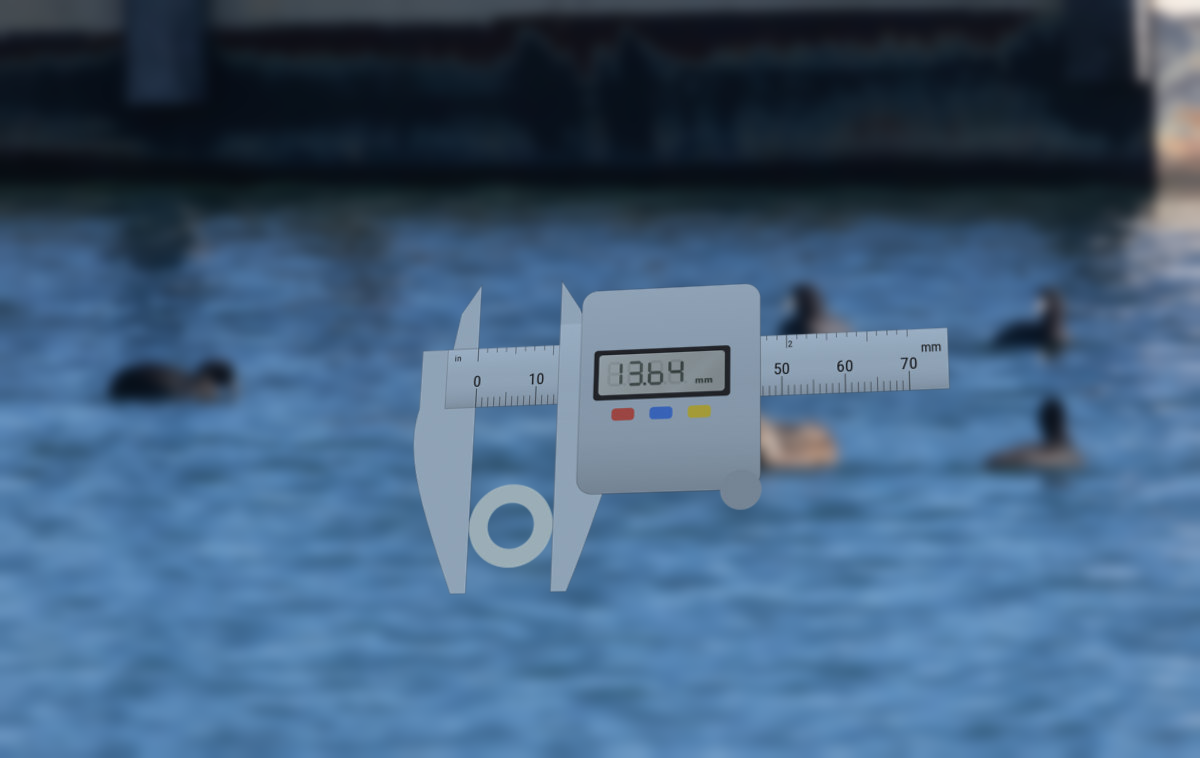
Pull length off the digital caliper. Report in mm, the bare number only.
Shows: 13.64
